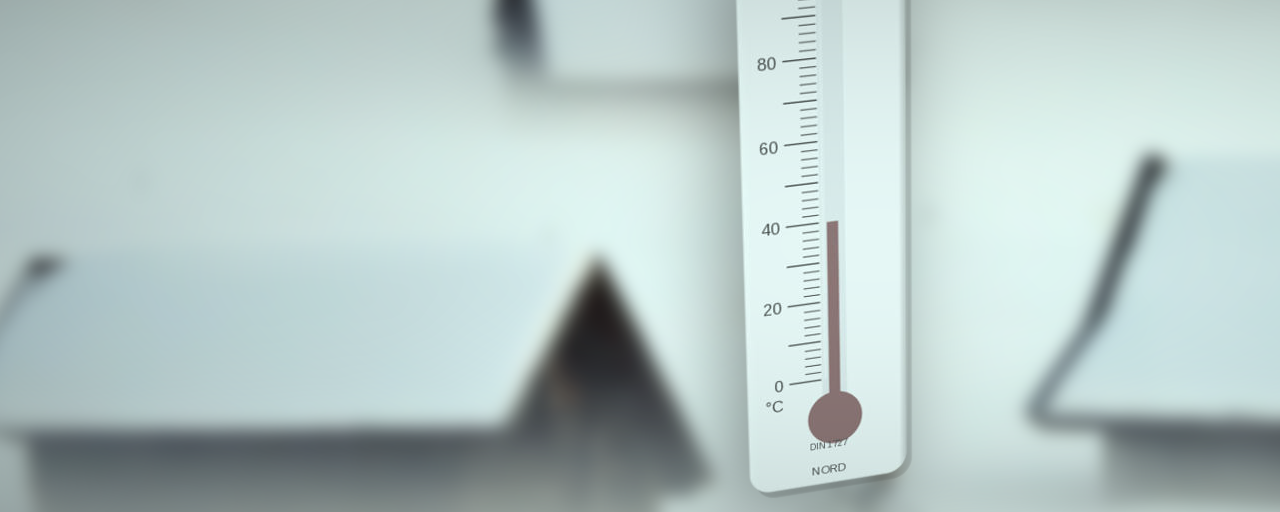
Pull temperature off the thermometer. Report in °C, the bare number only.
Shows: 40
